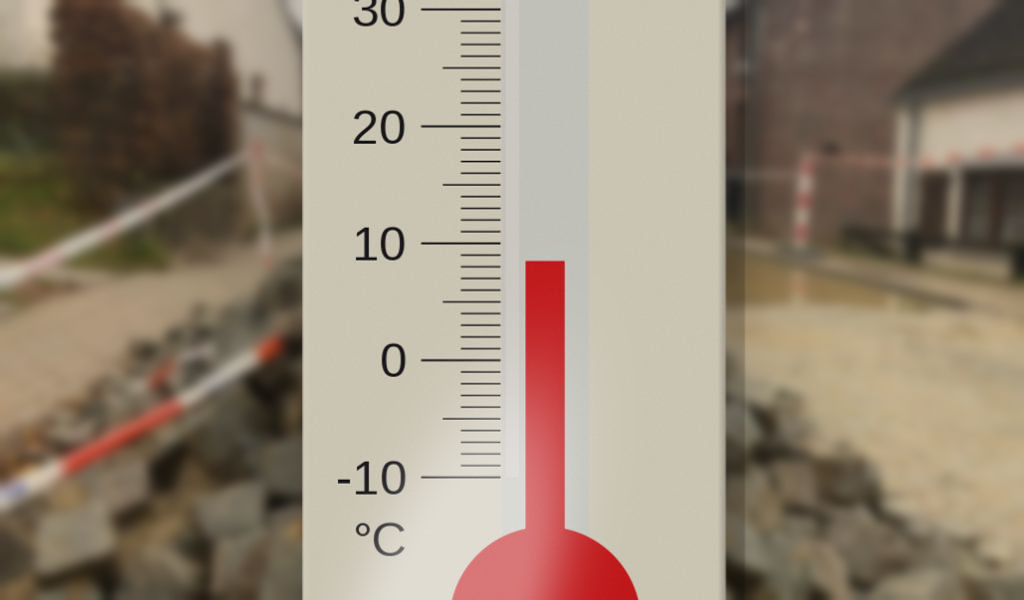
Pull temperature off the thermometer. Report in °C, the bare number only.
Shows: 8.5
